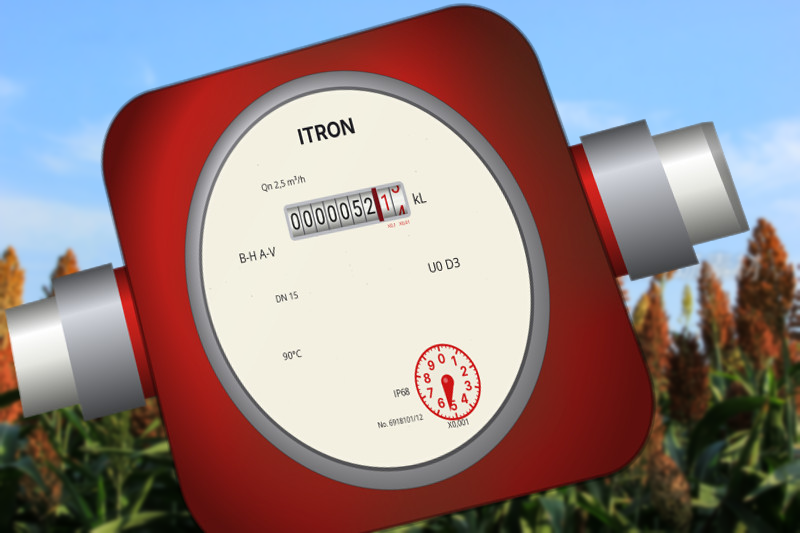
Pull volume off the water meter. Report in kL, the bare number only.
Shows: 52.135
